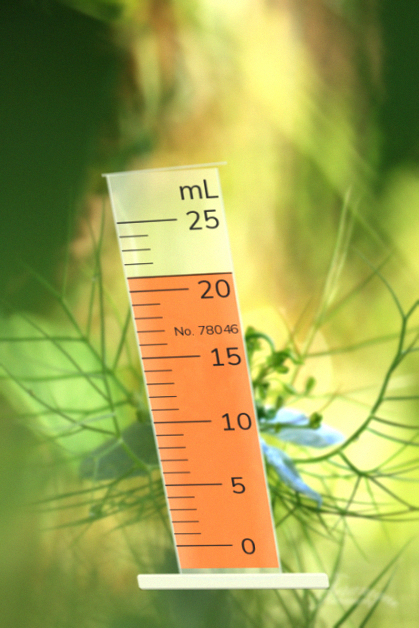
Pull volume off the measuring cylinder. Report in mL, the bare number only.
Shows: 21
